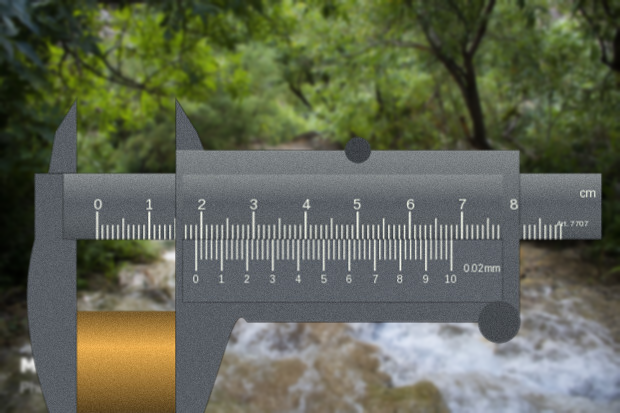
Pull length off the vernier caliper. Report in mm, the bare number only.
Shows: 19.0
